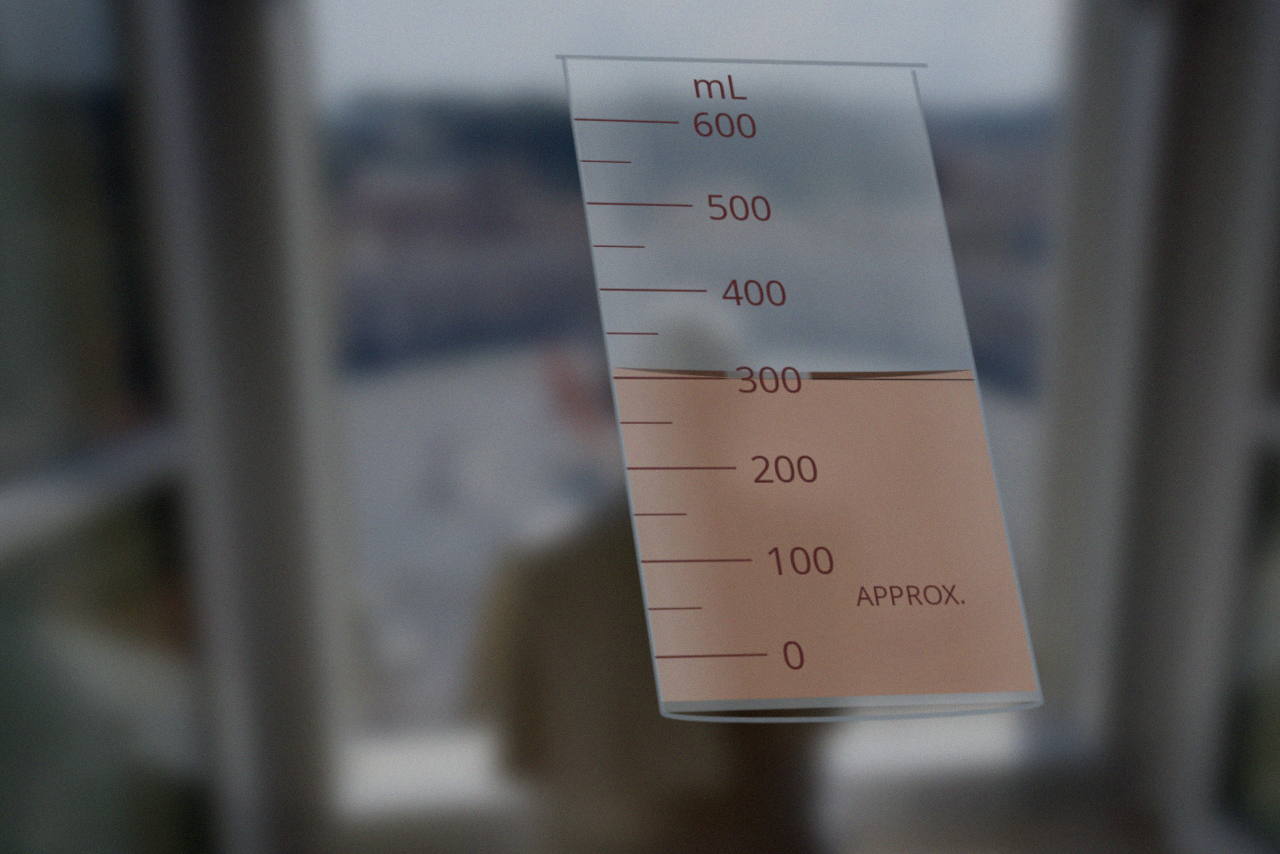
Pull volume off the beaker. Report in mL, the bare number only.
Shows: 300
